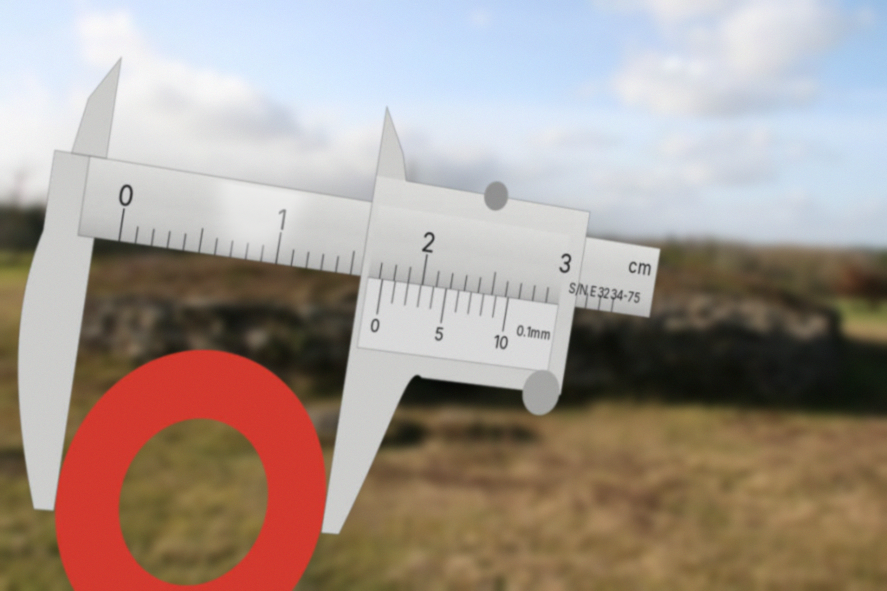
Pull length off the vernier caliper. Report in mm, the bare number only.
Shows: 17.2
